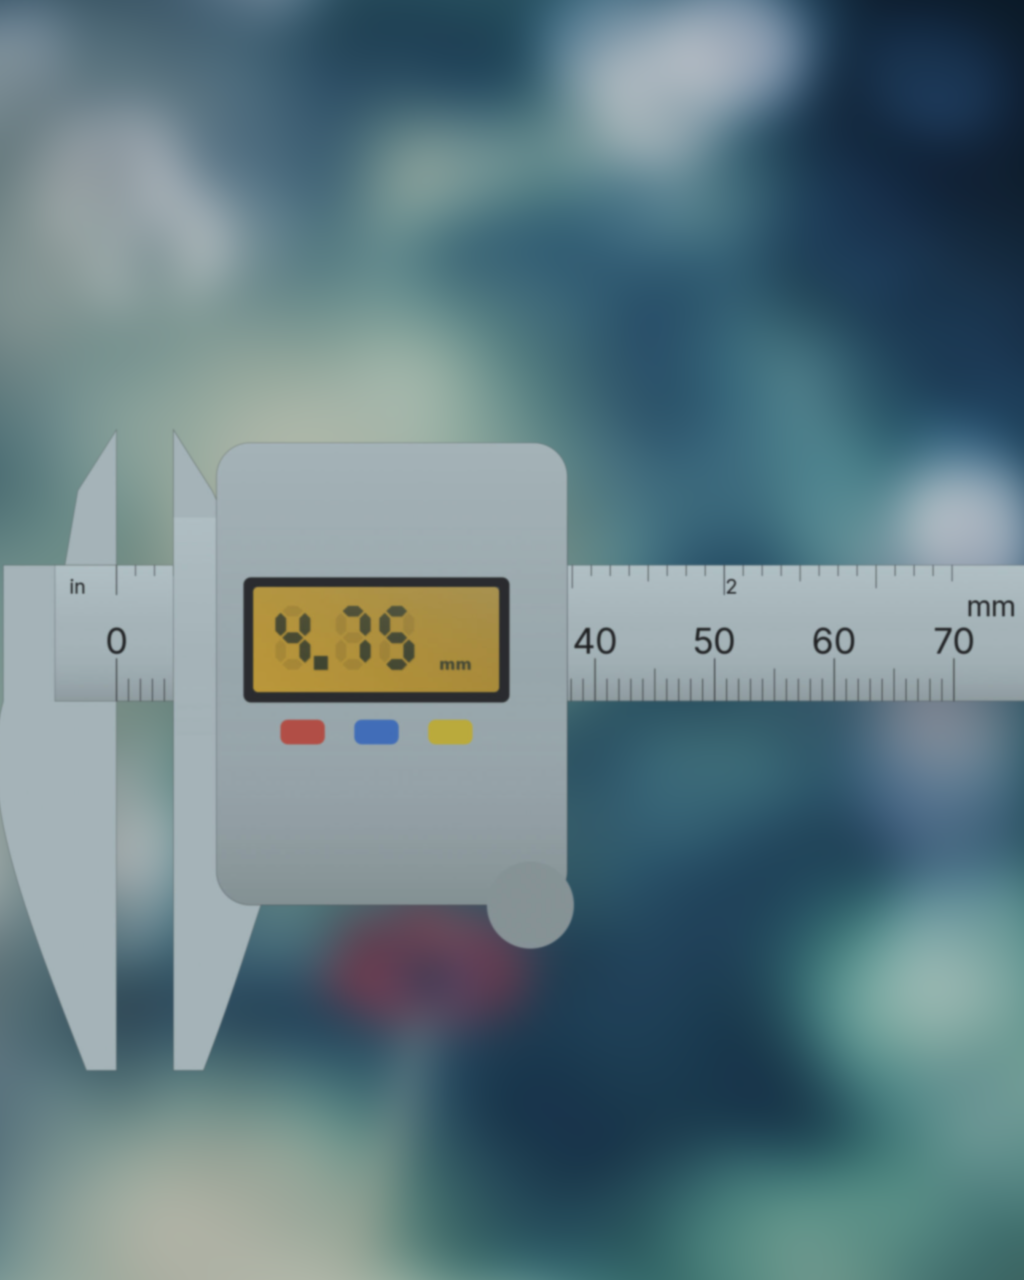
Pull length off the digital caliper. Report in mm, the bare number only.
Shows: 4.75
